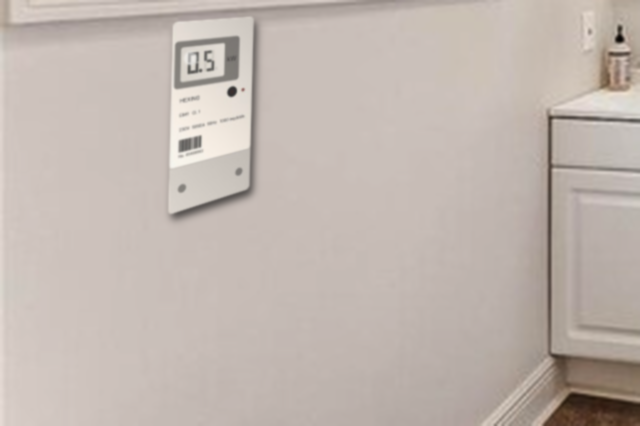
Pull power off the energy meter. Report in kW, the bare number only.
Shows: 0.5
